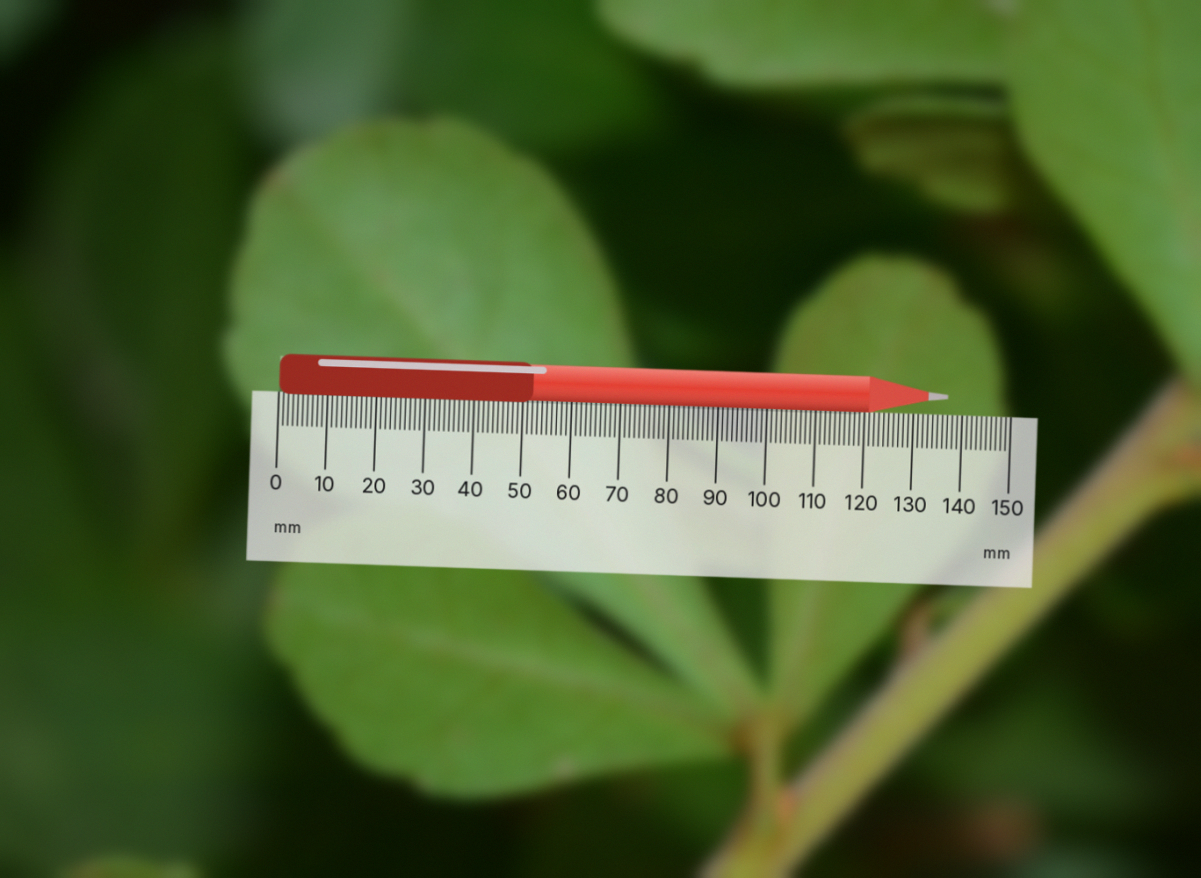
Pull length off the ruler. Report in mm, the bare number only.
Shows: 137
